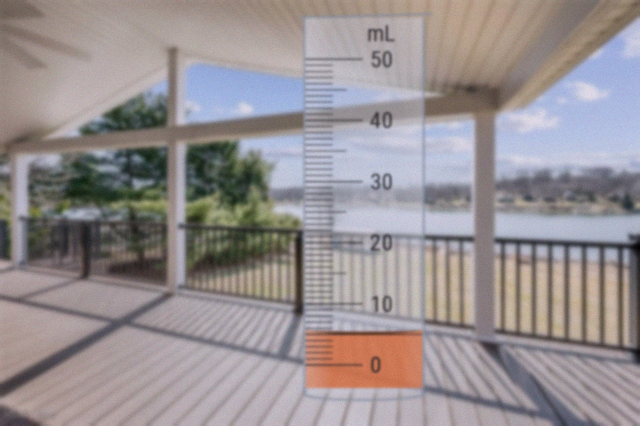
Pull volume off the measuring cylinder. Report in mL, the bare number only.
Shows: 5
